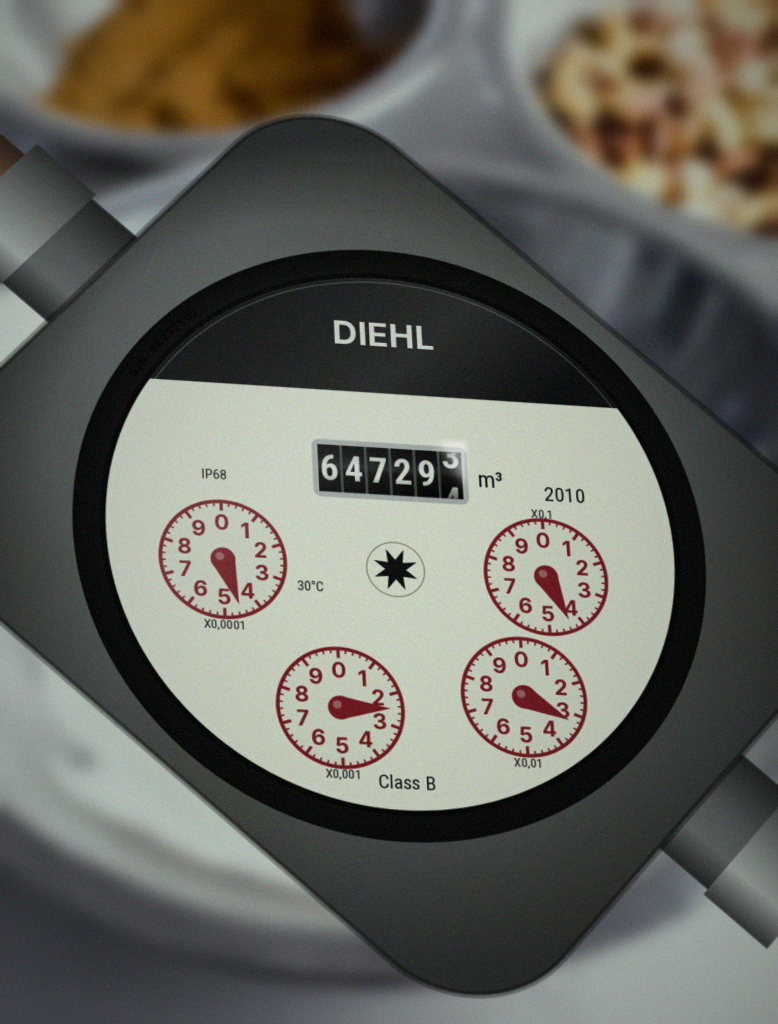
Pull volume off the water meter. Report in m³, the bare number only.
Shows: 647293.4324
